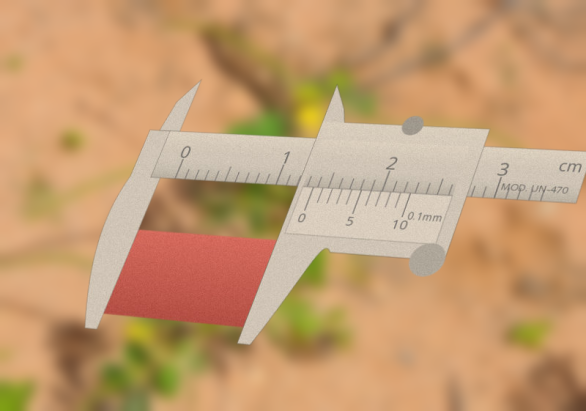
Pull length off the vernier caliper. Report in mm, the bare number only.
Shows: 13.6
